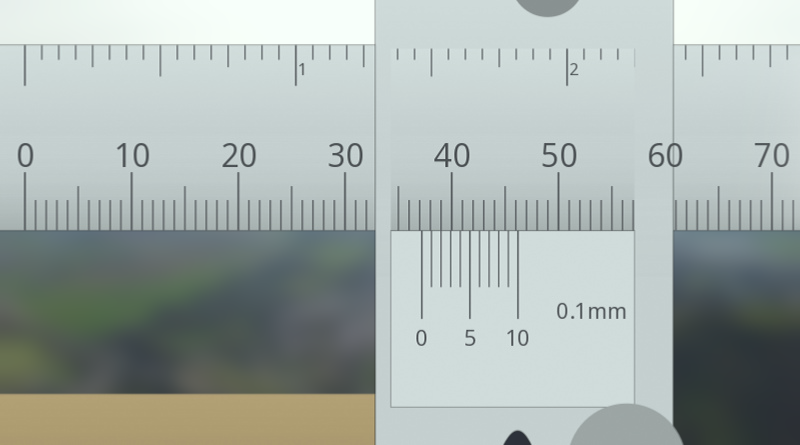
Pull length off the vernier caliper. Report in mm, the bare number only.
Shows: 37.2
